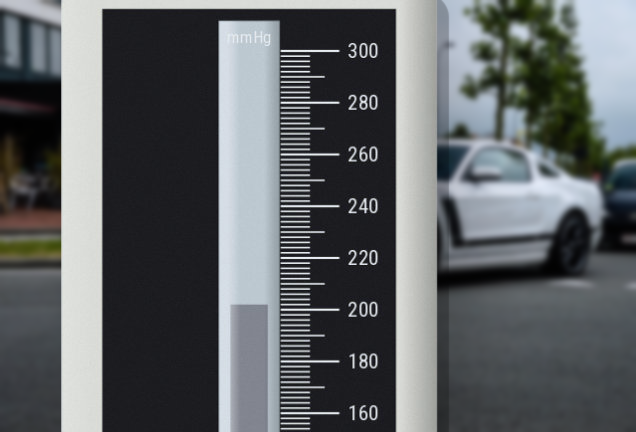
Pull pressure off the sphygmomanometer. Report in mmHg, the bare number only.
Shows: 202
